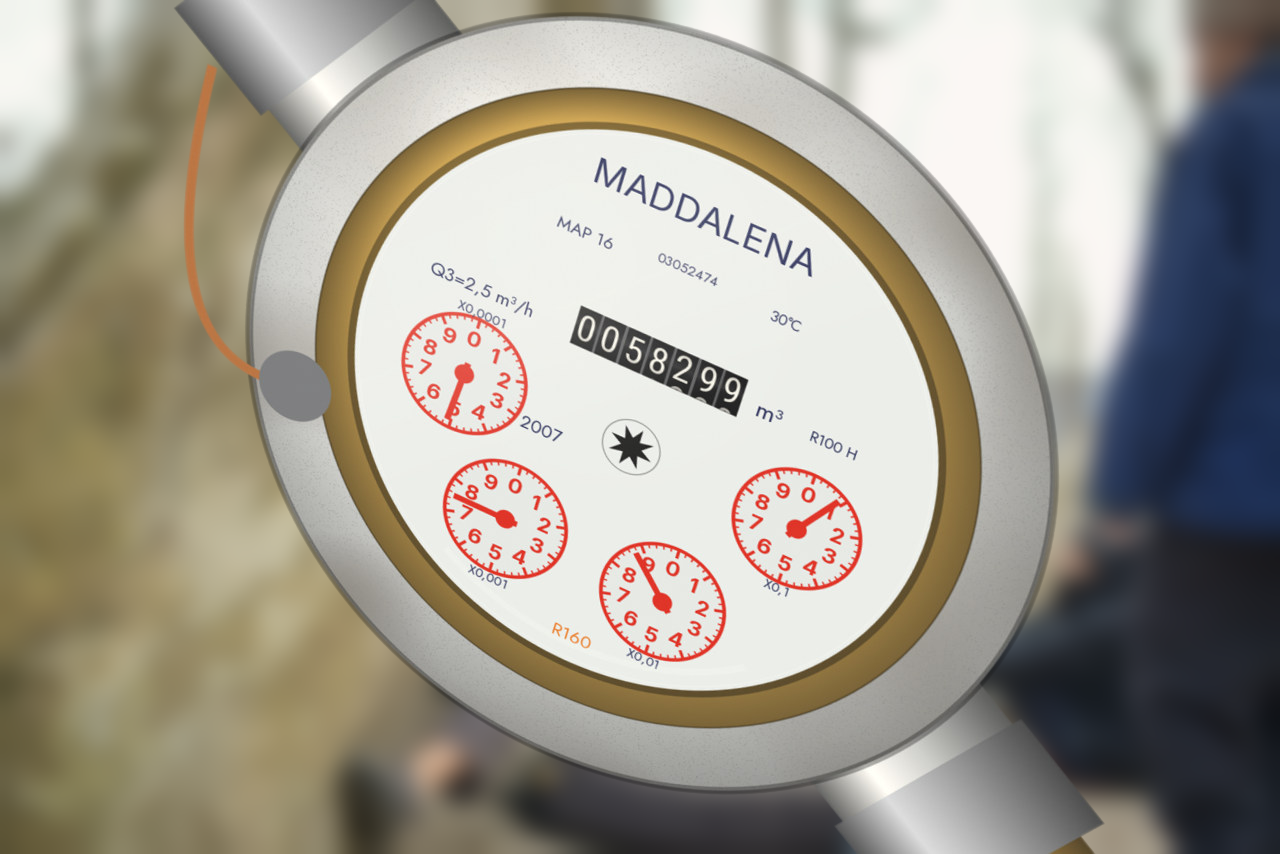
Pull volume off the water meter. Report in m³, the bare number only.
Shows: 58299.0875
